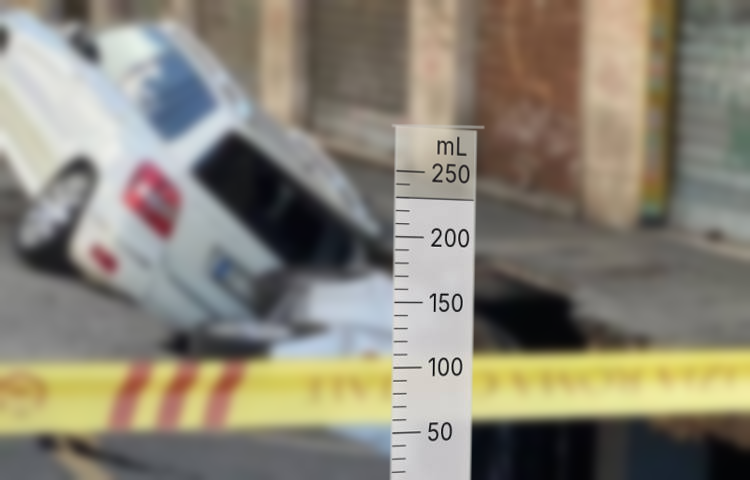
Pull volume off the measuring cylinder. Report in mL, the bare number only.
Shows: 230
